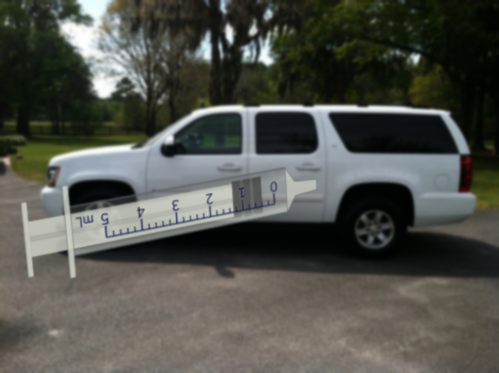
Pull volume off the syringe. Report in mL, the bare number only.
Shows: 0.4
